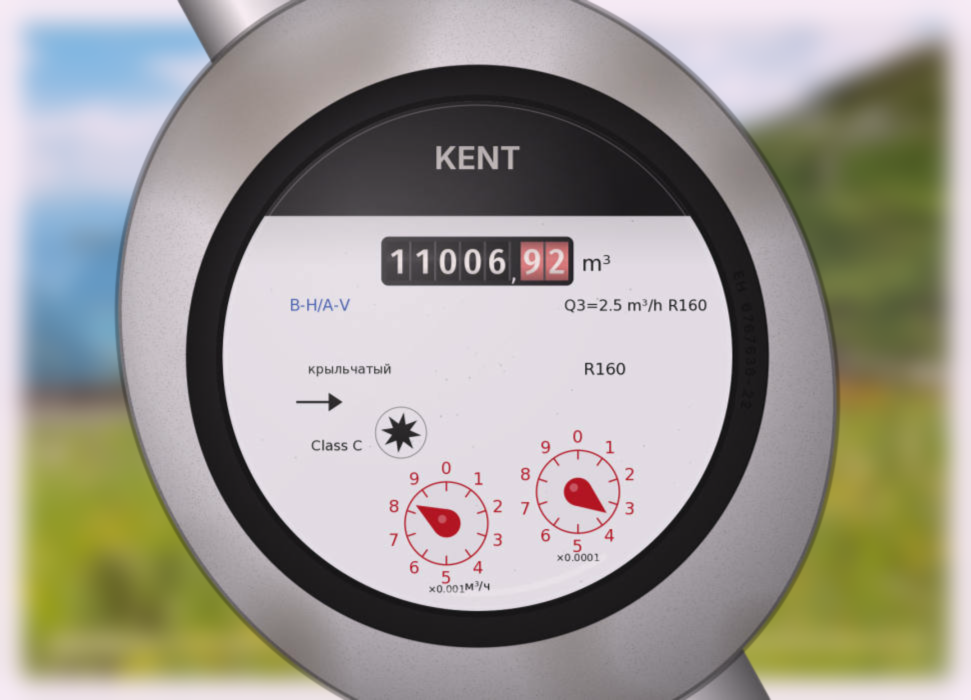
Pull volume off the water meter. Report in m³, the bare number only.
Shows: 11006.9283
